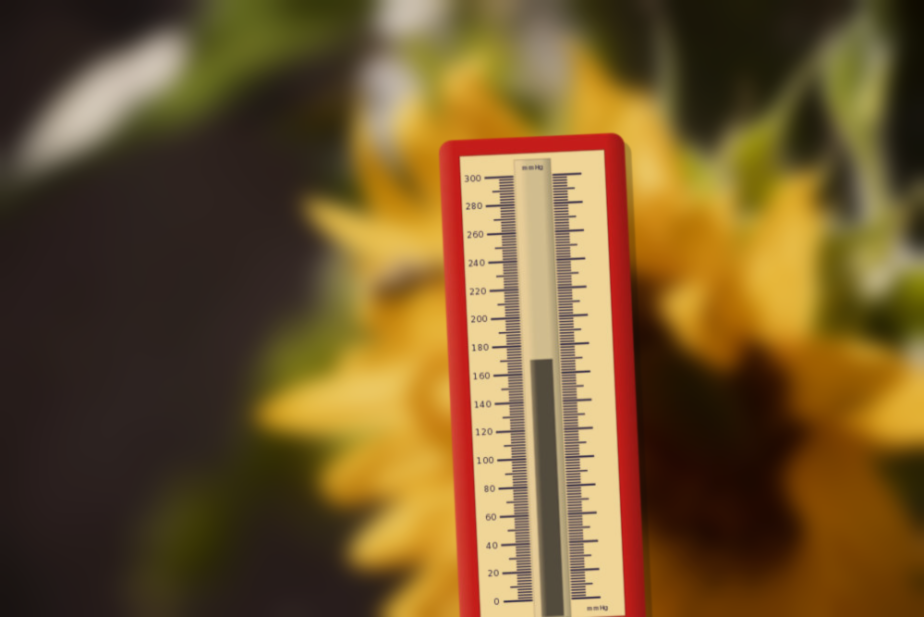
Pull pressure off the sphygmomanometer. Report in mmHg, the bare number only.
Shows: 170
